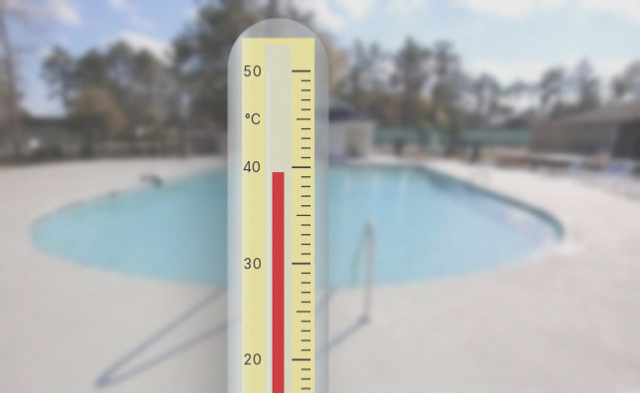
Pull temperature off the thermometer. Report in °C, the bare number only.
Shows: 39.5
